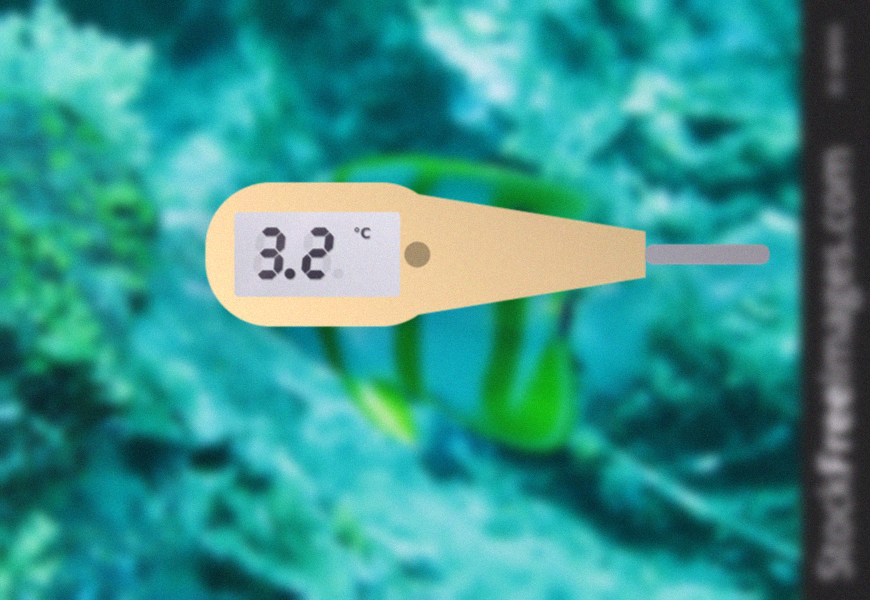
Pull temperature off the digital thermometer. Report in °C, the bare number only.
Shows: 3.2
